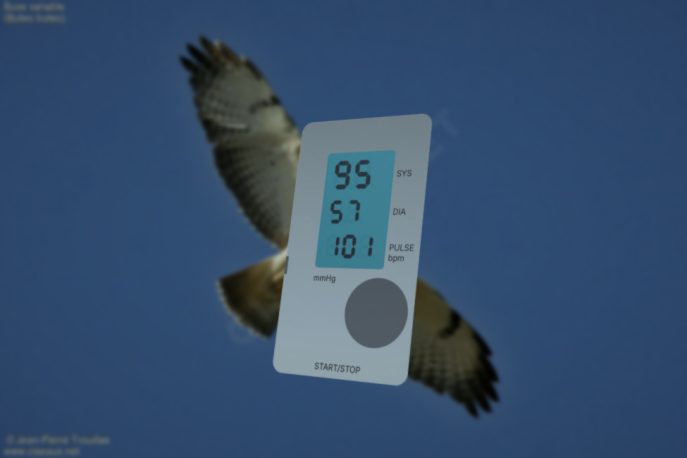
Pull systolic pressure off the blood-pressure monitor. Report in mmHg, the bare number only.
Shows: 95
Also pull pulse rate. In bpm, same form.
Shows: 101
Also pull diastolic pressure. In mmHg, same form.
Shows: 57
